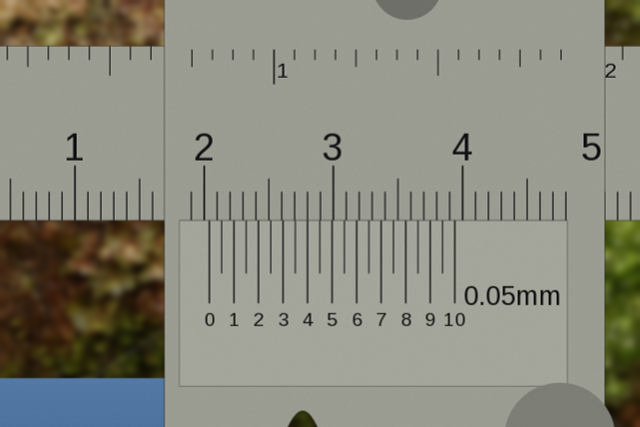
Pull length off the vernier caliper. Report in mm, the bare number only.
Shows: 20.4
